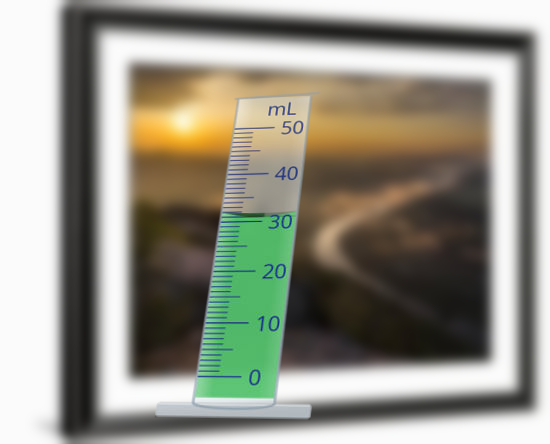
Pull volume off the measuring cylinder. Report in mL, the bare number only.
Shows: 31
